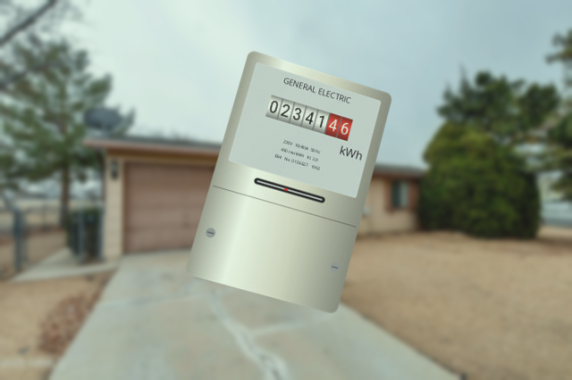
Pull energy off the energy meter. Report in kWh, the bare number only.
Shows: 2341.46
